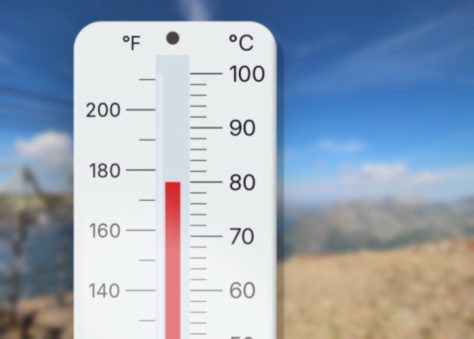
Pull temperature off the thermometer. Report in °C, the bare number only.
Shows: 80
